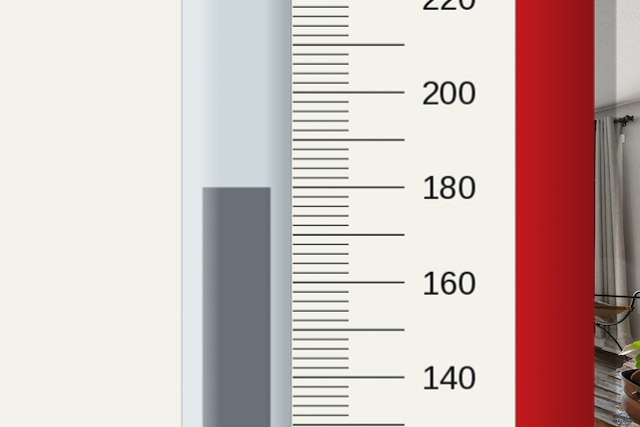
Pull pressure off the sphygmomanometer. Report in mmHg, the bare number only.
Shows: 180
